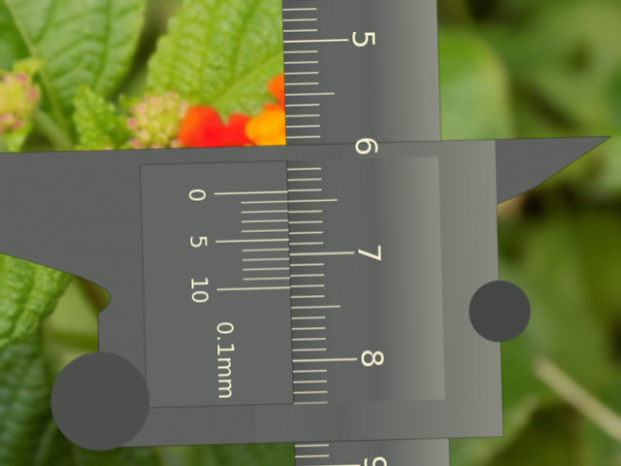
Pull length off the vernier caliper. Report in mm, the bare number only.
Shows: 64.1
